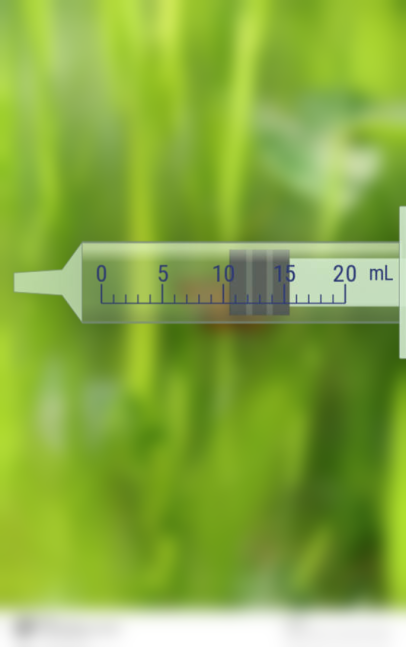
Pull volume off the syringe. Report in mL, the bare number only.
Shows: 10.5
